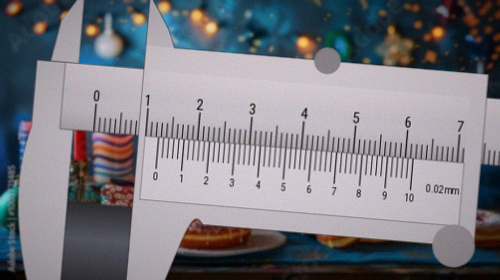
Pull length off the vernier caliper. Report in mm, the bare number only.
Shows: 12.5
